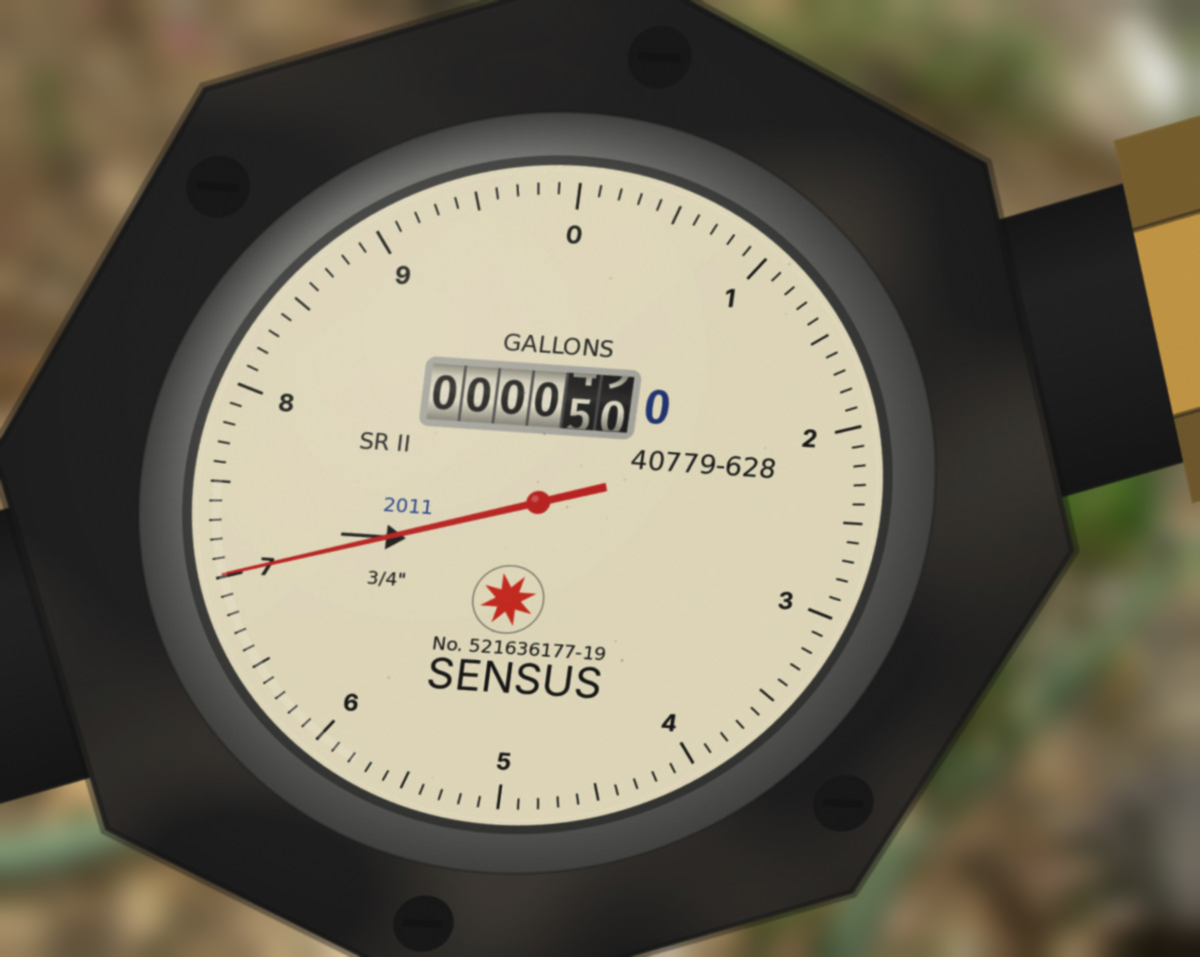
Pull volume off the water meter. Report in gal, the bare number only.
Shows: 497.0
